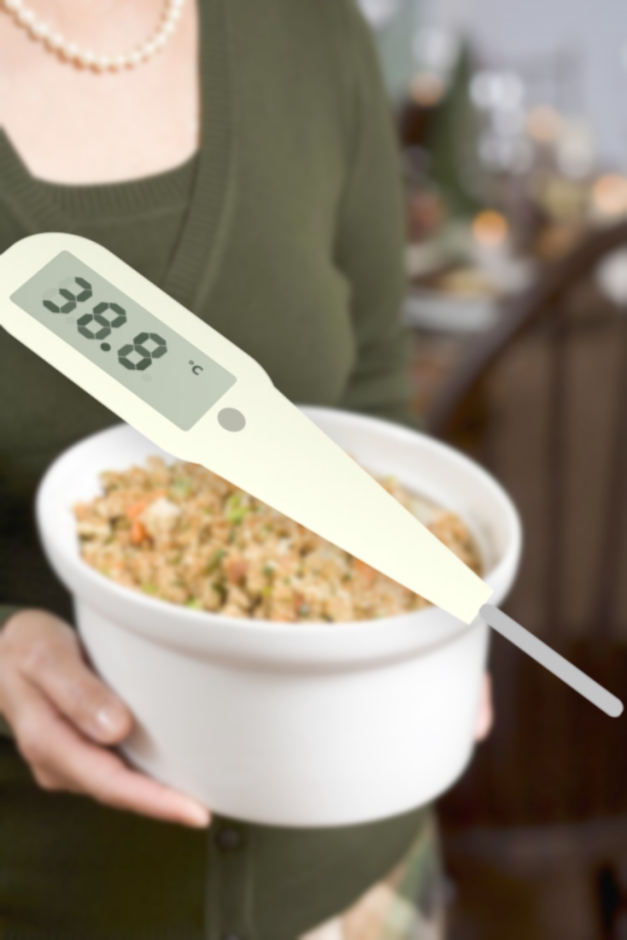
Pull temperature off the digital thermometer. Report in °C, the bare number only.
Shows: 38.8
